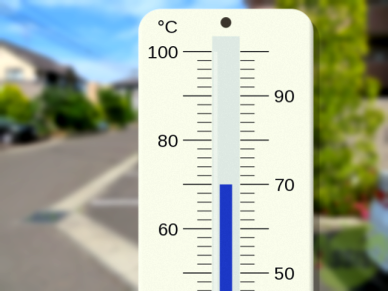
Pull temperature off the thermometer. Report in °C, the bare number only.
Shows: 70
